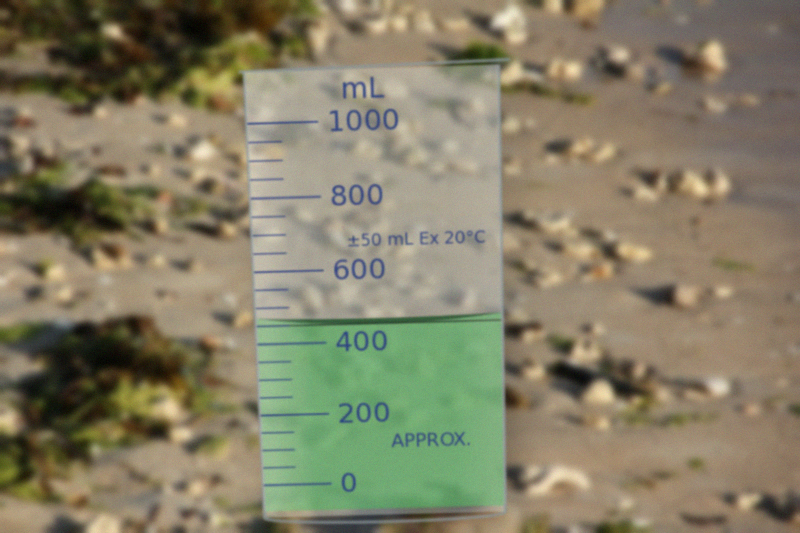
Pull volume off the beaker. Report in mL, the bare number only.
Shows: 450
